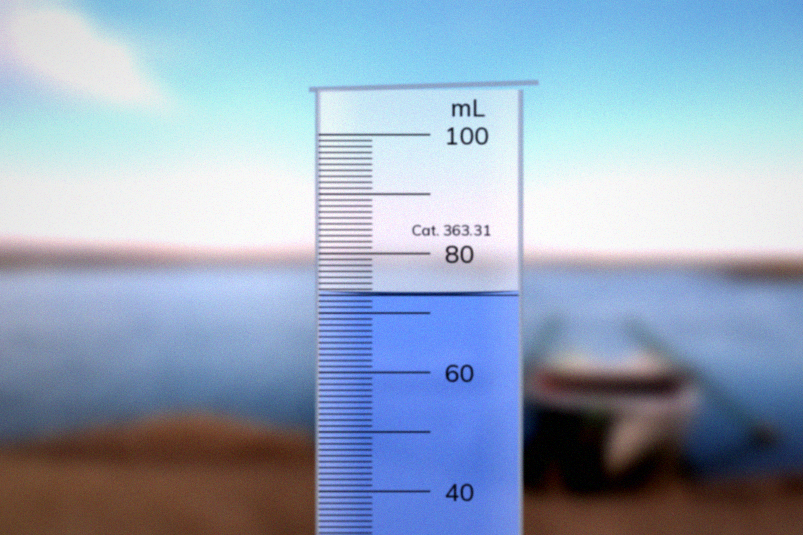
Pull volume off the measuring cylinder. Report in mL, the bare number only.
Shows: 73
